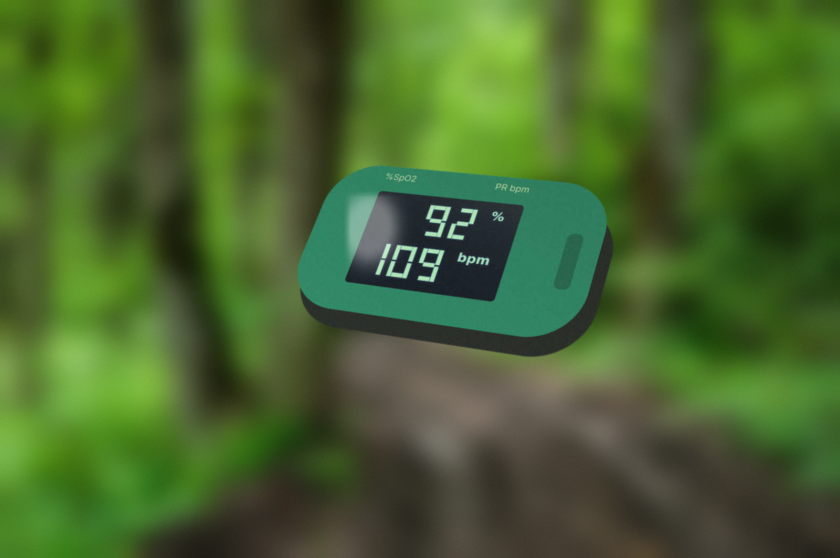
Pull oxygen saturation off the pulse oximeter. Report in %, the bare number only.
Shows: 92
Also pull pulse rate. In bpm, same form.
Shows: 109
